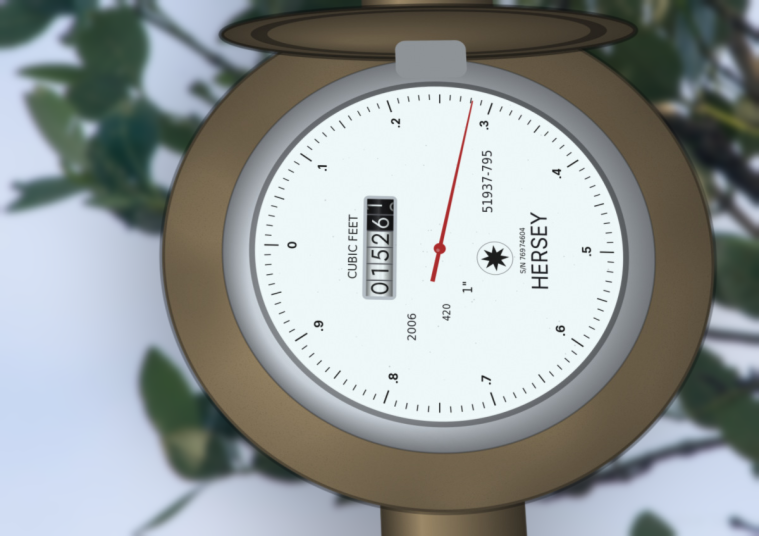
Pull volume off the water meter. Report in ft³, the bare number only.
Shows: 15261.28
